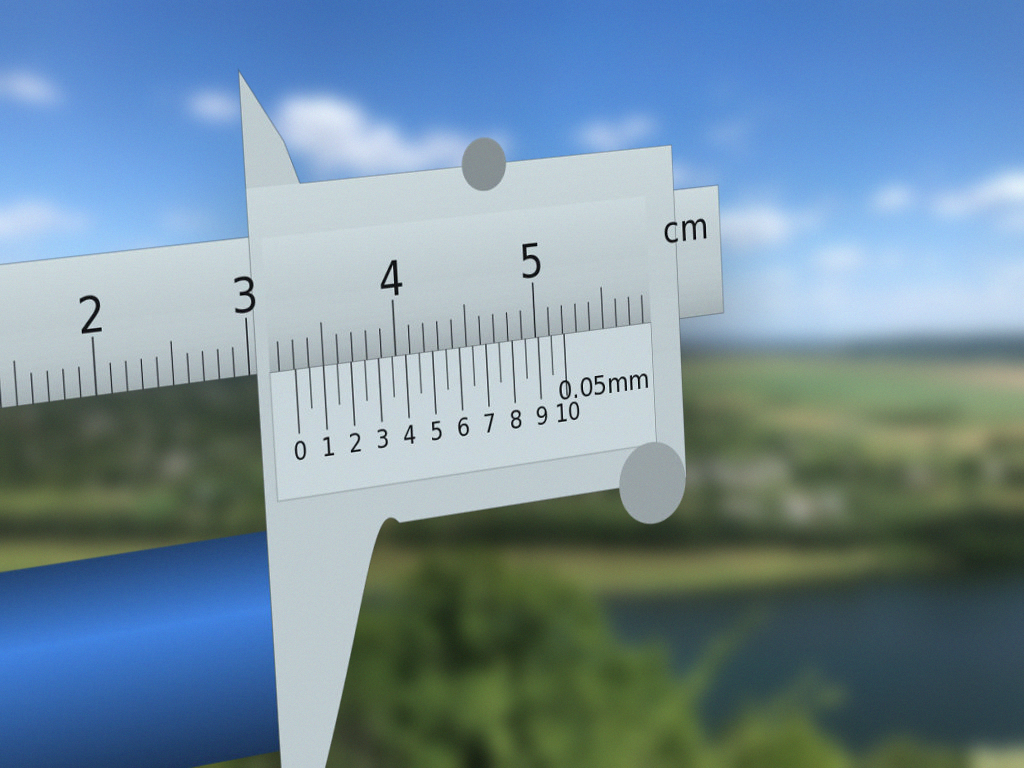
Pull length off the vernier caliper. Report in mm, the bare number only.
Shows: 33.1
